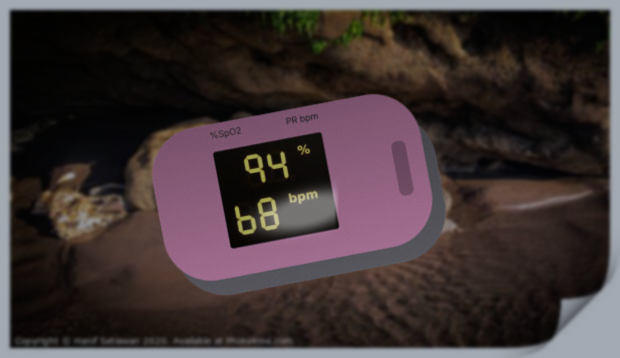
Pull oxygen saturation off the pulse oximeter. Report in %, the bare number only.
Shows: 94
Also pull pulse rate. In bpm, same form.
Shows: 68
